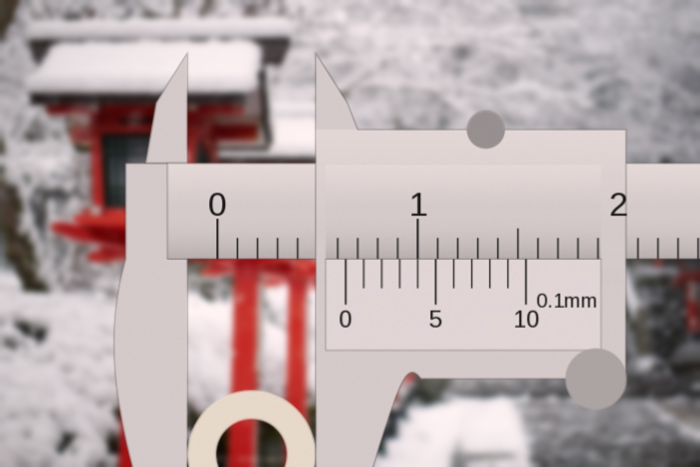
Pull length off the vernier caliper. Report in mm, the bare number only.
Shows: 6.4
